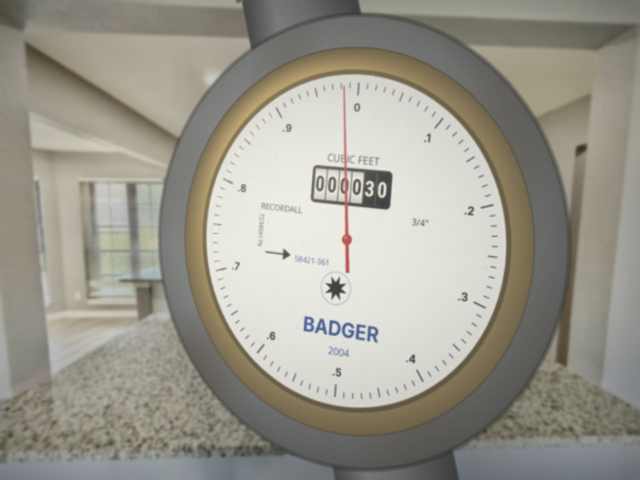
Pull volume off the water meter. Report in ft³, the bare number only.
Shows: 29.98
